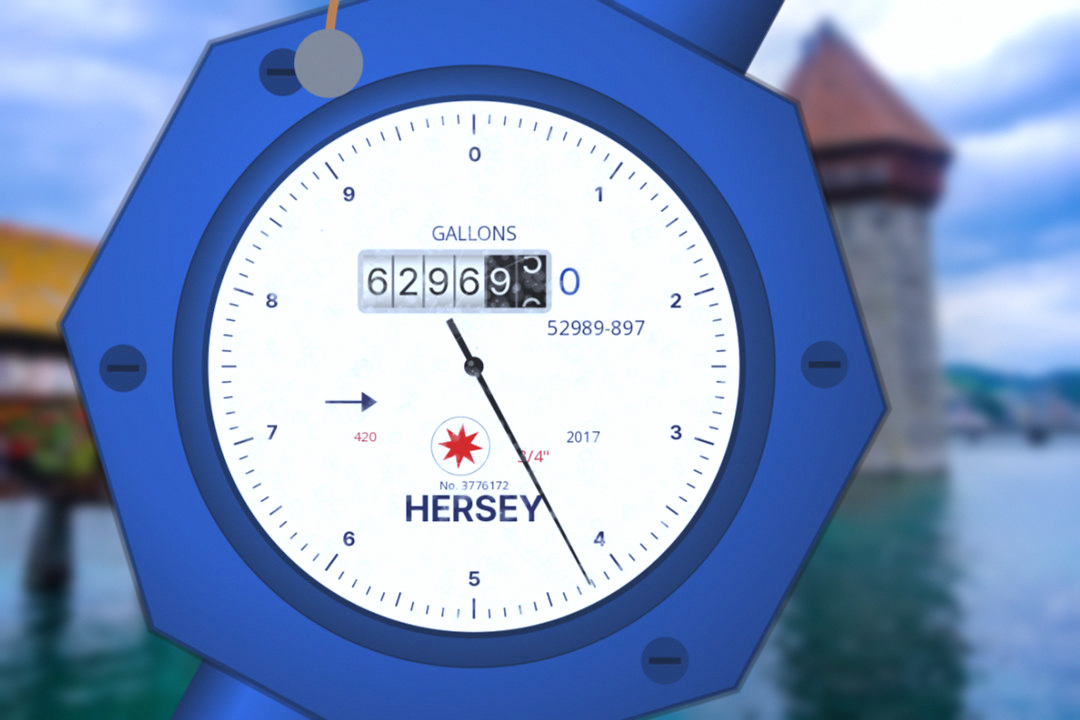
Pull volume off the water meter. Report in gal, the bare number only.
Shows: 6296954.2
